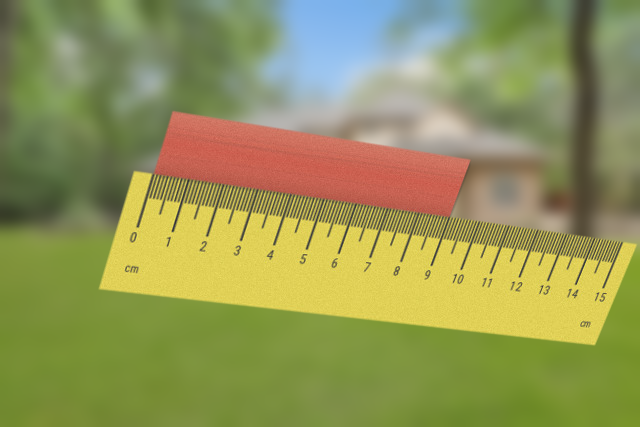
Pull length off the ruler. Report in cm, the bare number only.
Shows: 9
